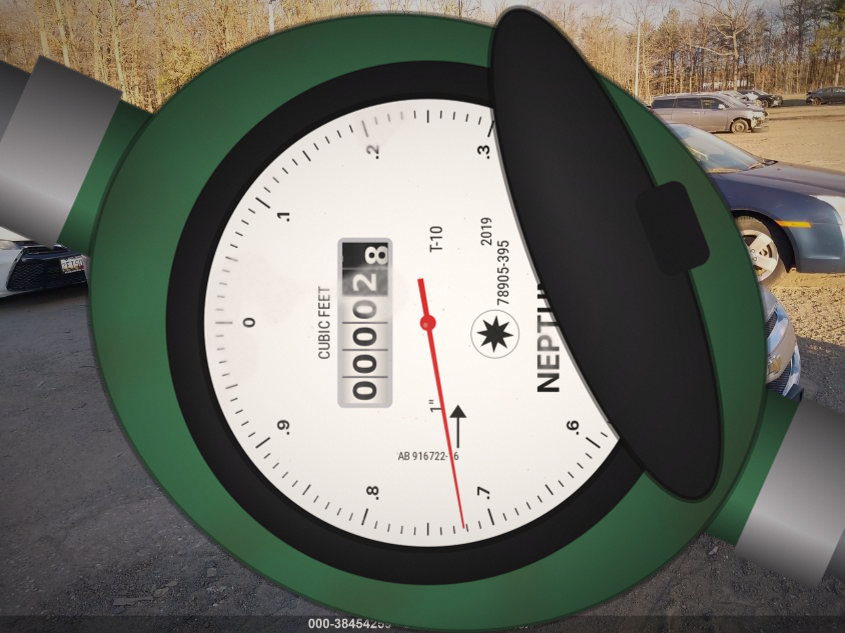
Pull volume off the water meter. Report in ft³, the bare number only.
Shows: 27.72
